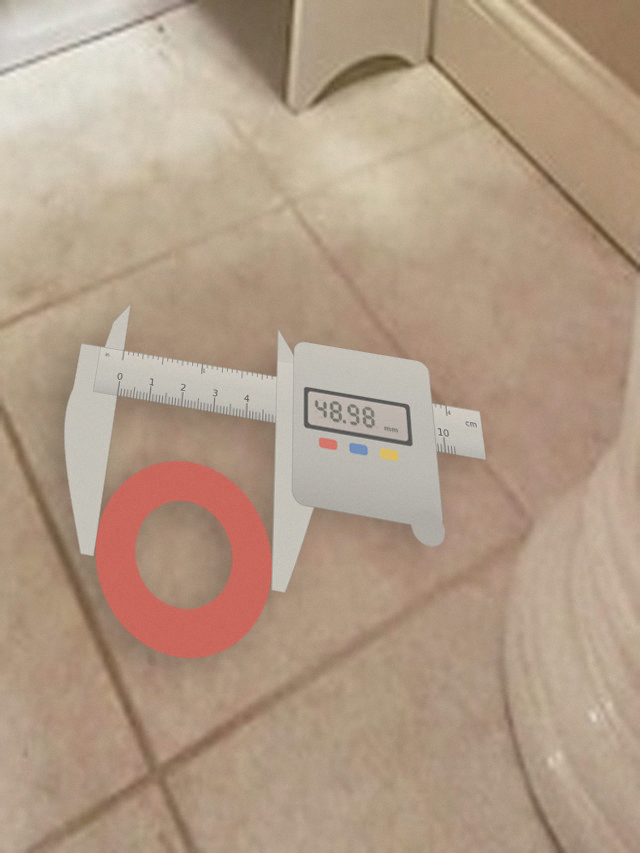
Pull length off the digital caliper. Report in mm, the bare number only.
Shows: 48.98
